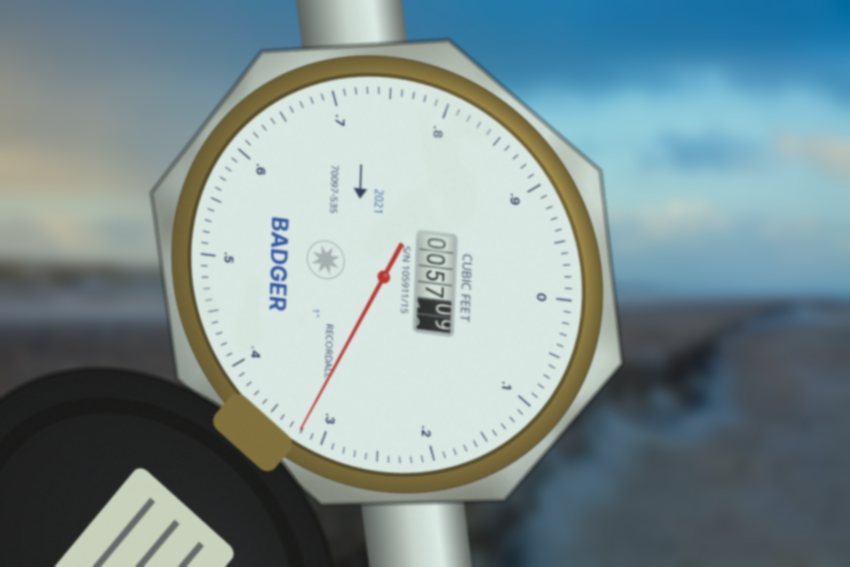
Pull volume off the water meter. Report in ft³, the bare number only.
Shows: 5709.32
